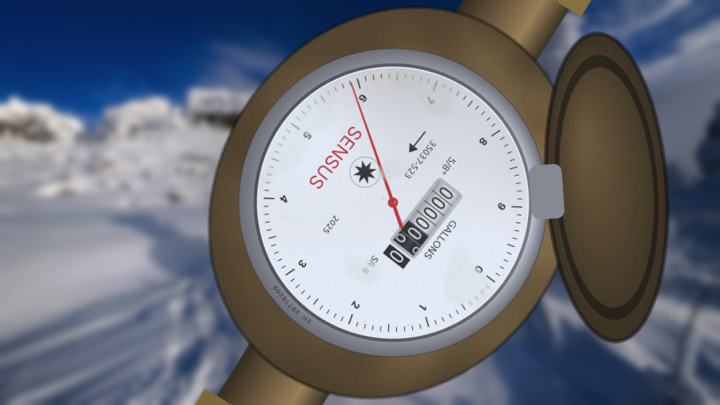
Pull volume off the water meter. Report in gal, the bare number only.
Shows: 85.9
